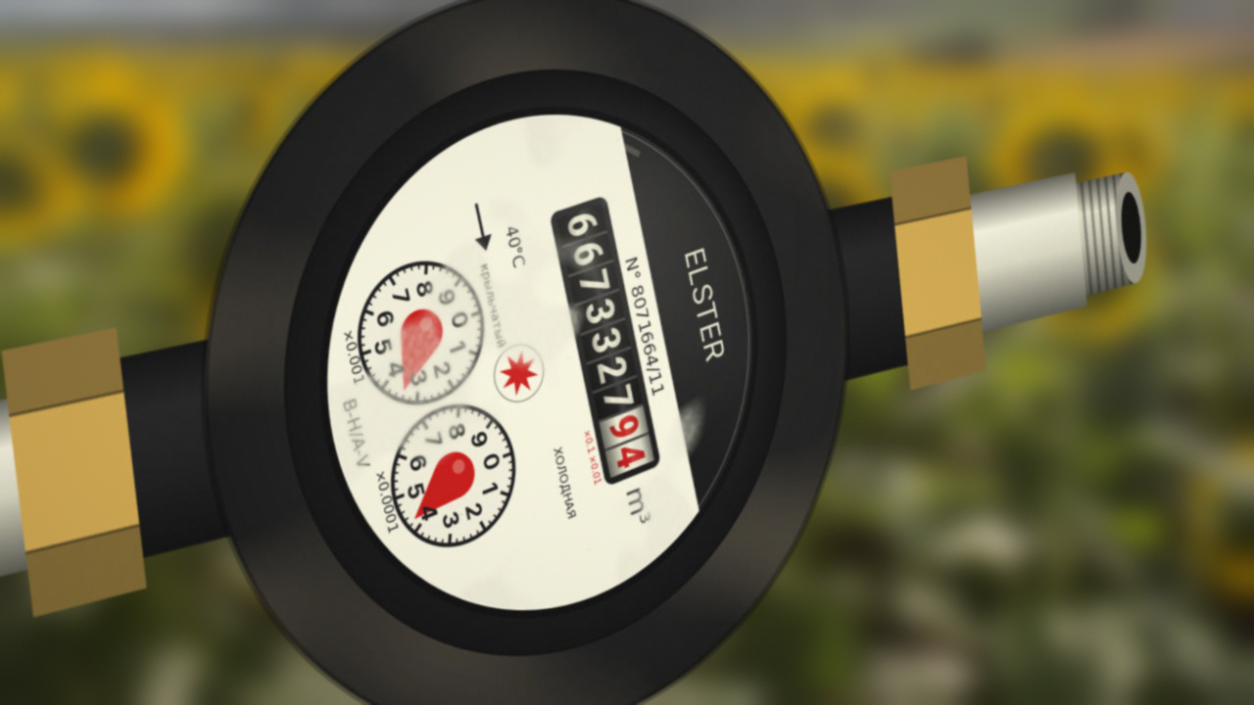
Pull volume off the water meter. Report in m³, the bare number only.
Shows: 6673327.9434
